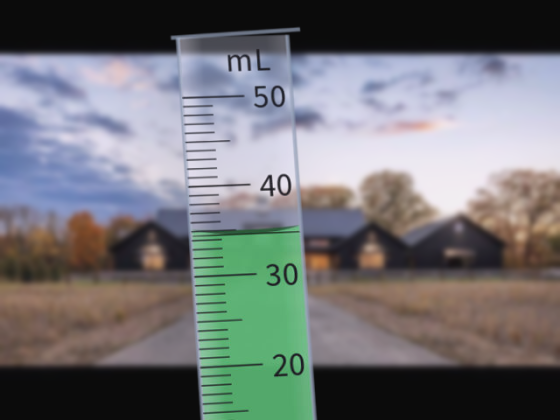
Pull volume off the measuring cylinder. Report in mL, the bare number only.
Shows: 34.5
